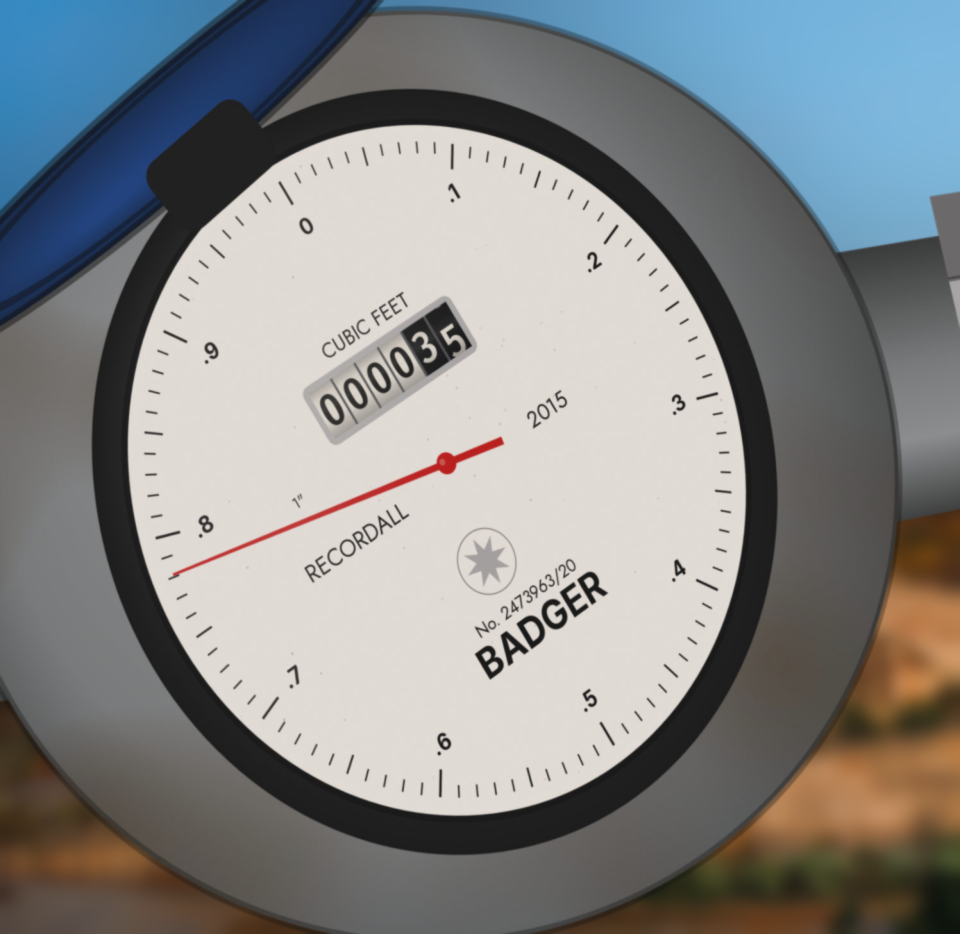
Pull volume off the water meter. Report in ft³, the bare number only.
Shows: 34.78
